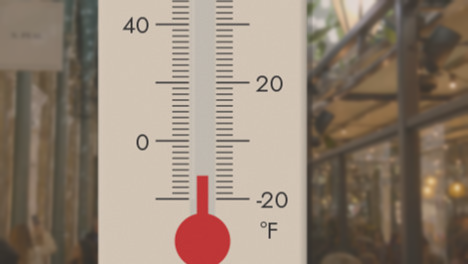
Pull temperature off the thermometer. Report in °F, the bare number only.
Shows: -12
